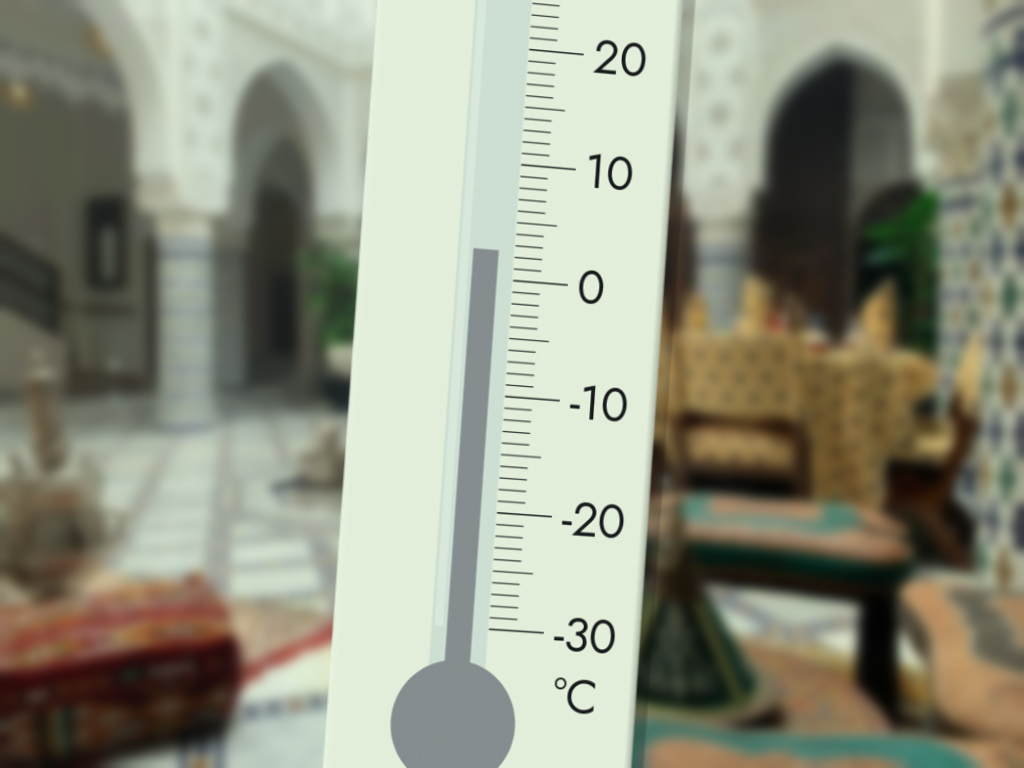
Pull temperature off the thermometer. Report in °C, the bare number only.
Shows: 2.5
